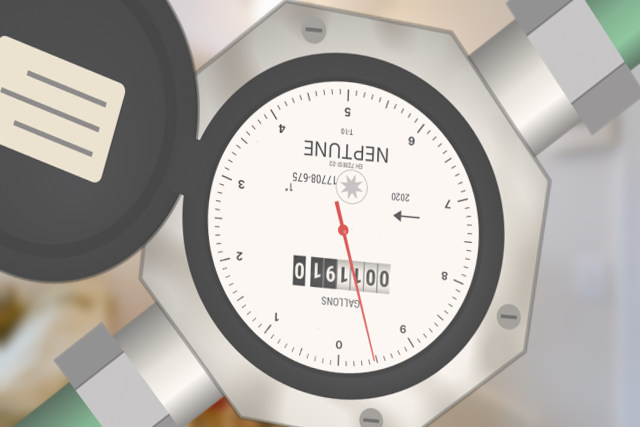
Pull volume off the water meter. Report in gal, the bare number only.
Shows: 11909.5
